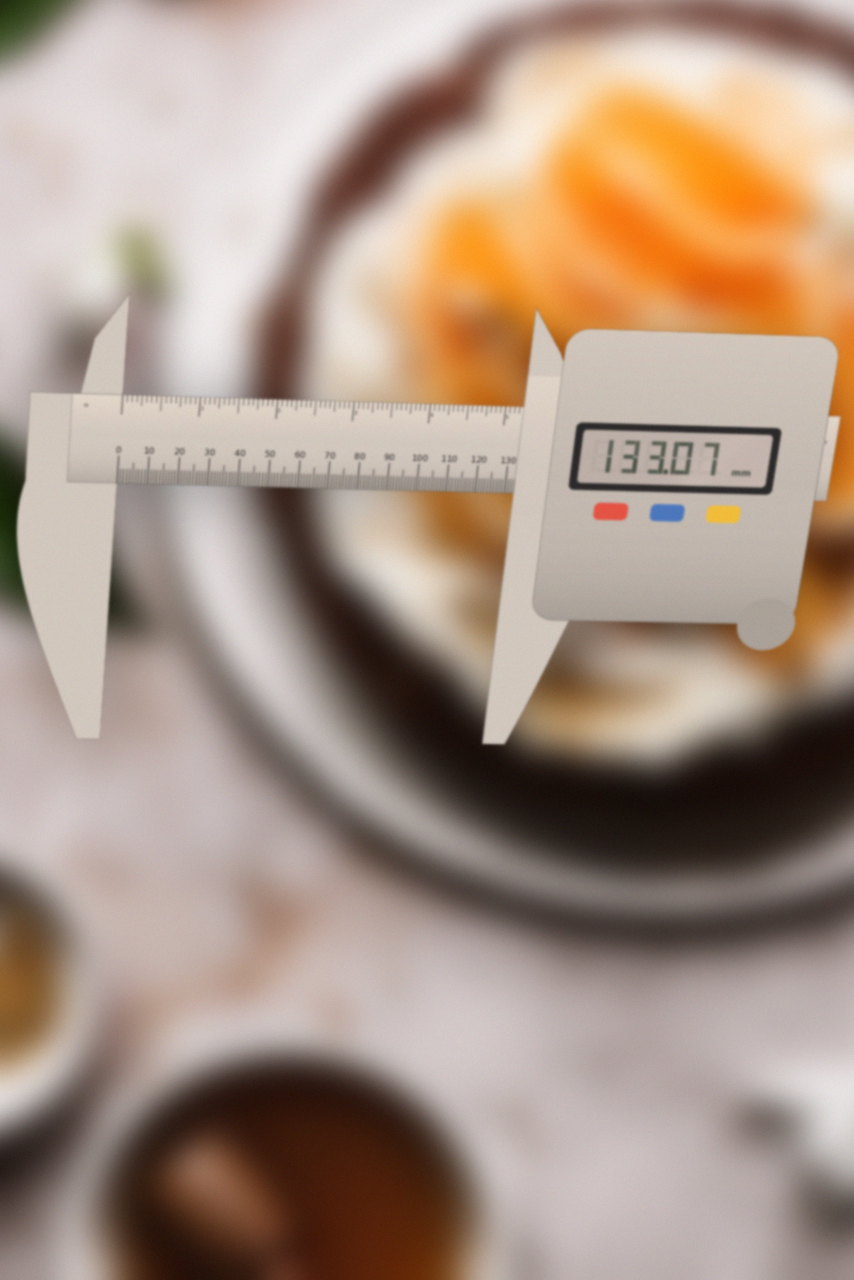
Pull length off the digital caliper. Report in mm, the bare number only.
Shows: 133.07
